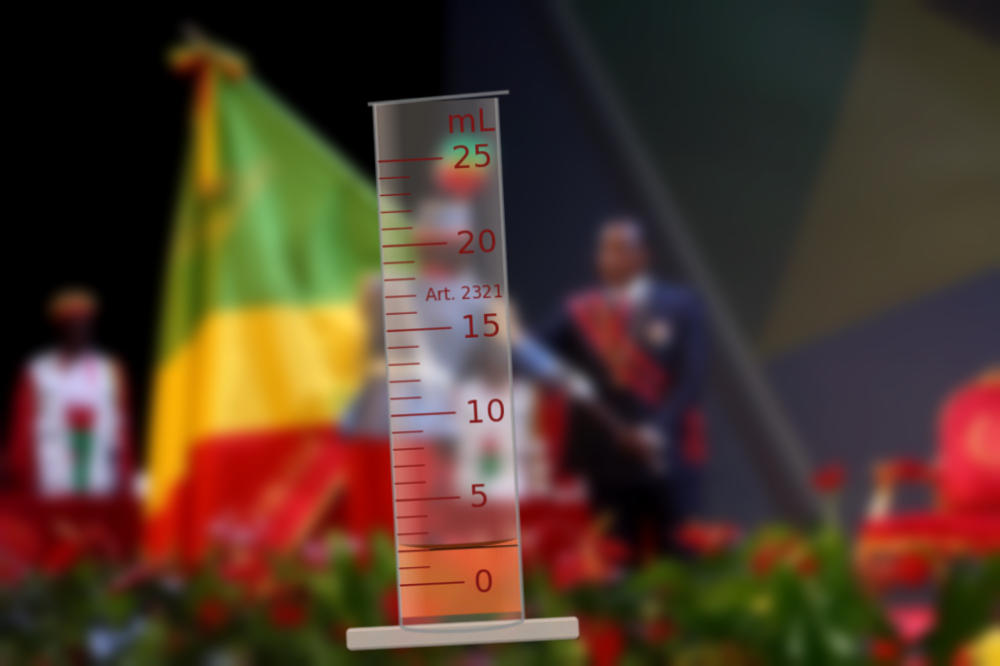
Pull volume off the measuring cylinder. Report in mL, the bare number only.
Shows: 2
